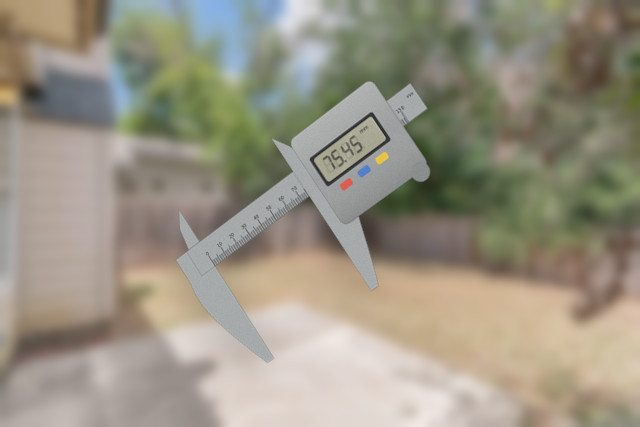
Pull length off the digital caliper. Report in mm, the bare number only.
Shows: 75.45
